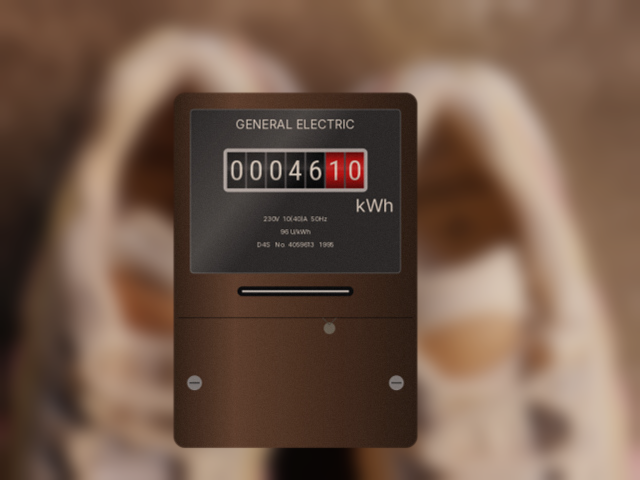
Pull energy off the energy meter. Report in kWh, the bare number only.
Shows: 46.10
